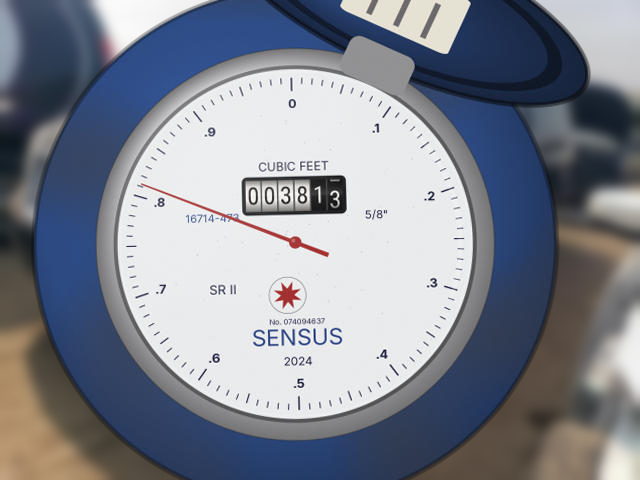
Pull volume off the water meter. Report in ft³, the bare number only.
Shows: 3812.81
